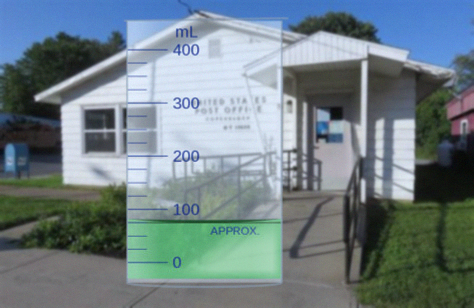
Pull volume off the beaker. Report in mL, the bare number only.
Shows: 75
